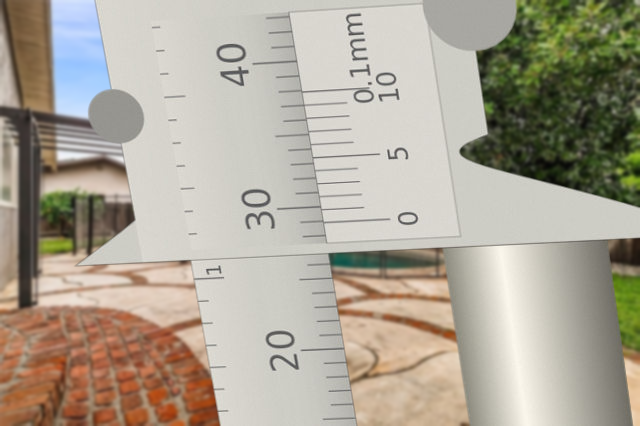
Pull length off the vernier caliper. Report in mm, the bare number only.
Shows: 28.9
